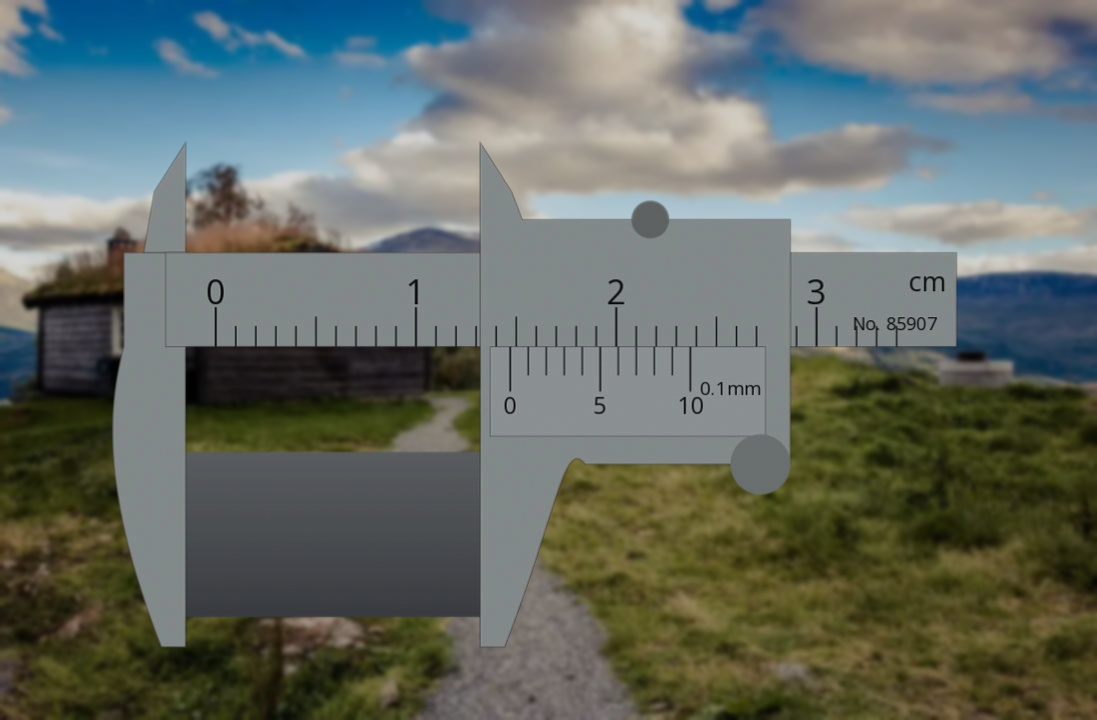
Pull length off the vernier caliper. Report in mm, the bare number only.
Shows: 14.7
